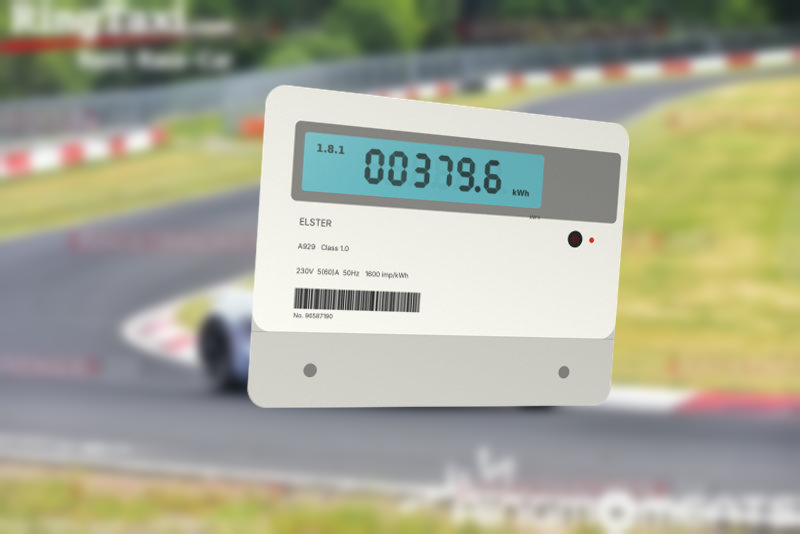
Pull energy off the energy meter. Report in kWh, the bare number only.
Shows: 379.6
